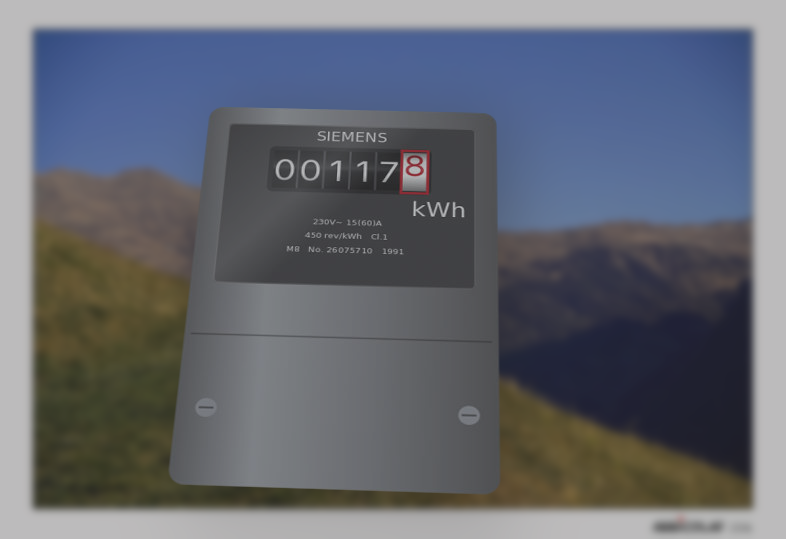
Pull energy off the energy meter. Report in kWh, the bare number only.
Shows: 117.8
